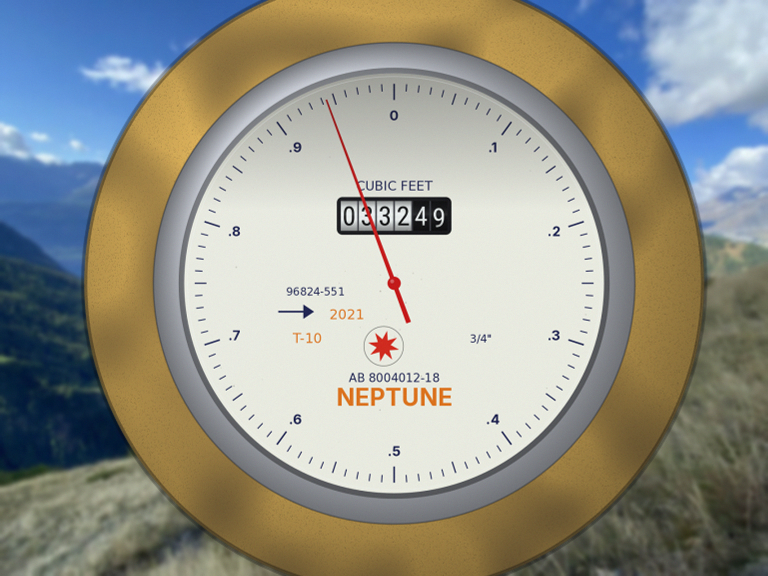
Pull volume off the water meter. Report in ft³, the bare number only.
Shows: 33248.94
